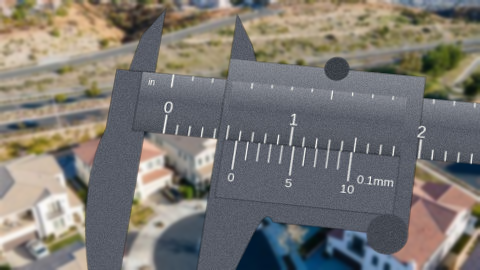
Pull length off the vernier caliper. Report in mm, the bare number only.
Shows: 5.8
